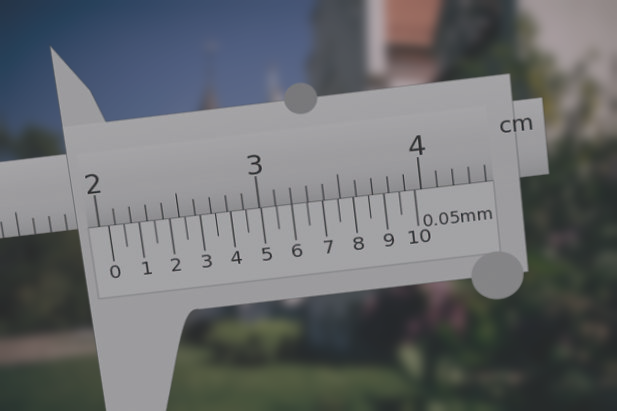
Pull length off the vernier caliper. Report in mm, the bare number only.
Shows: 20.6
